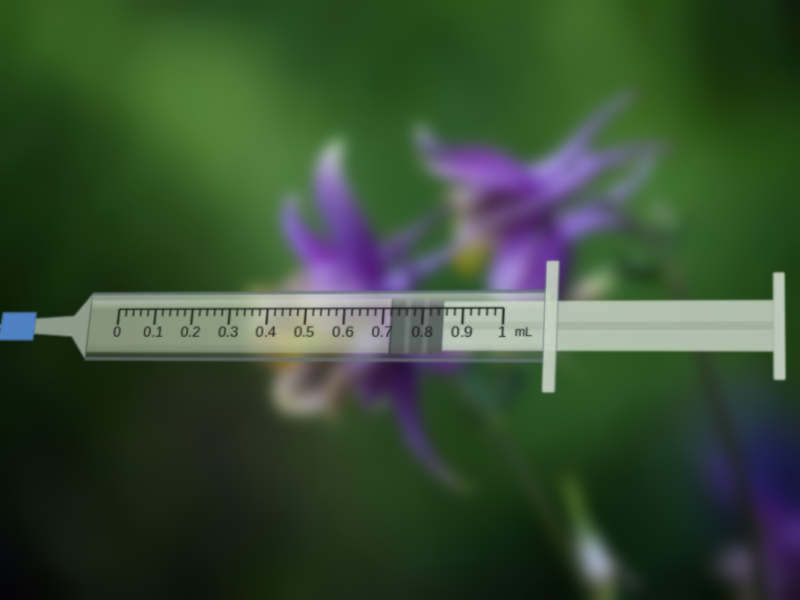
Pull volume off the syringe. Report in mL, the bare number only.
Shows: 0.72
